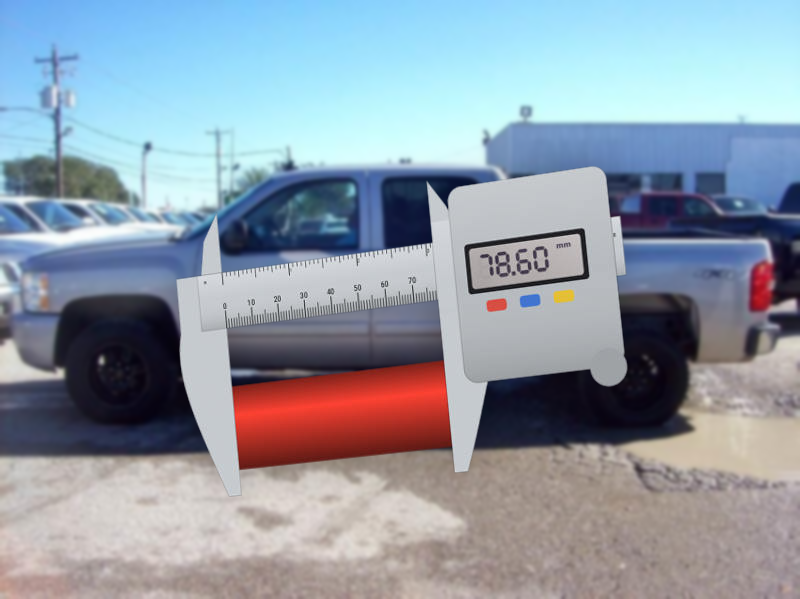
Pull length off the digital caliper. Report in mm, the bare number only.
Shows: 78.60
